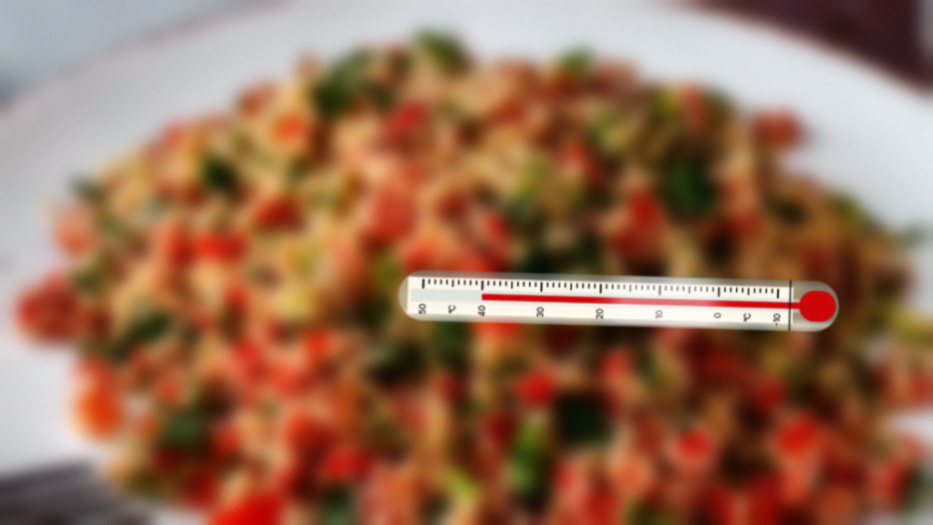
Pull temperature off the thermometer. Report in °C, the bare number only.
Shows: 40
